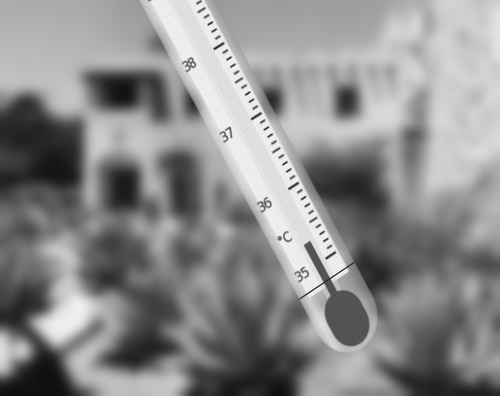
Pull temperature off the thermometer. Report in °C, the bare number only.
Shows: 35.3
